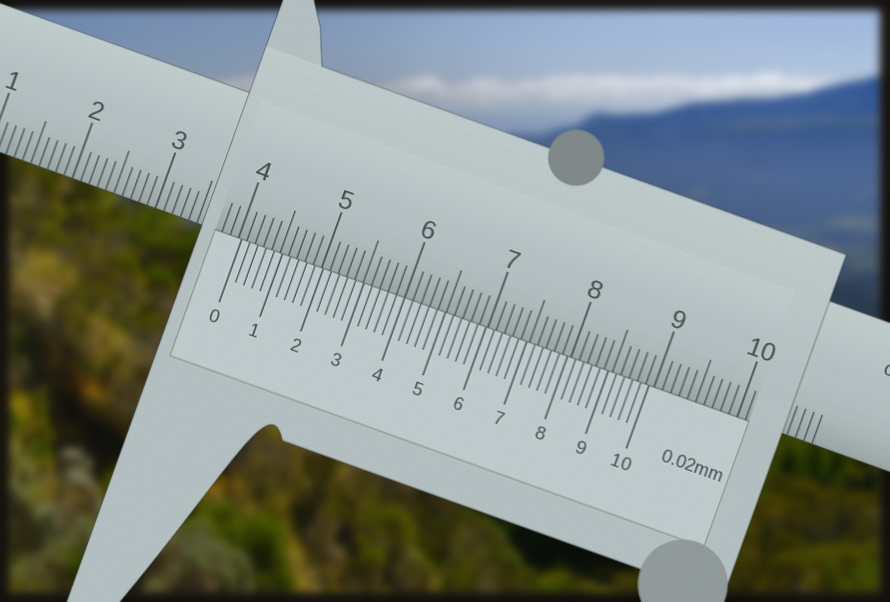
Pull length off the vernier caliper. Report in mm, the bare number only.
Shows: 40.4
